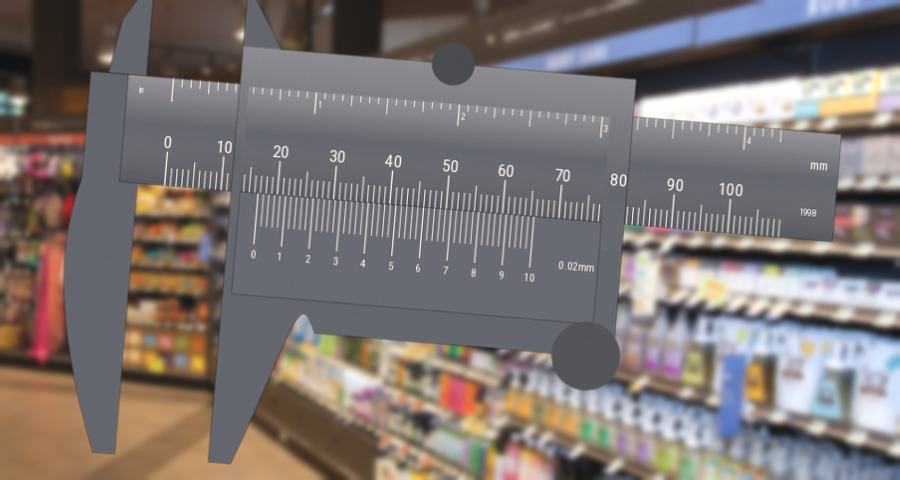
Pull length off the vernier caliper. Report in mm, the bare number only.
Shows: 16.6
